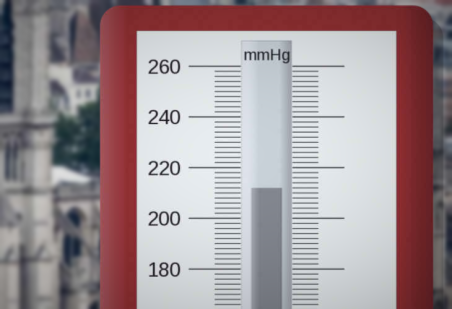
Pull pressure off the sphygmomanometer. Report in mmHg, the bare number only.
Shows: 212
